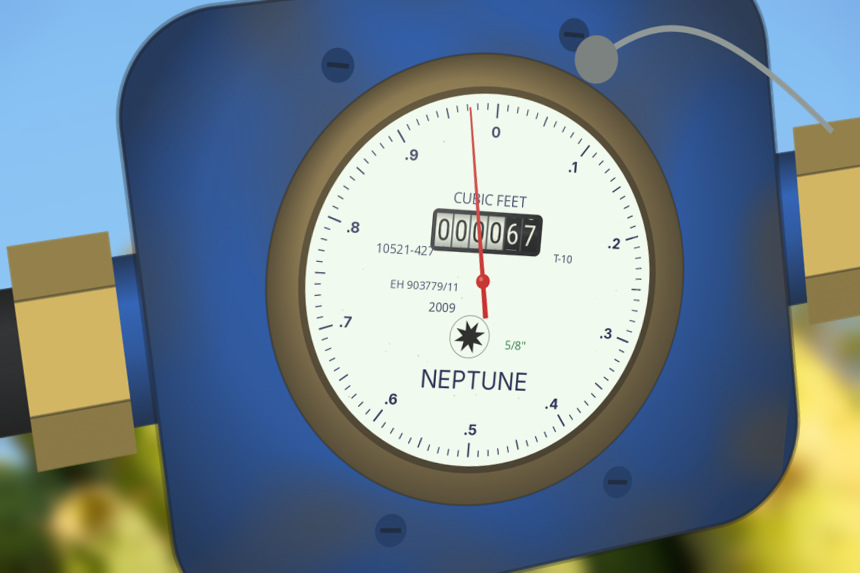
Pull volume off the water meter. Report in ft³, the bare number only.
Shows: 66.97
